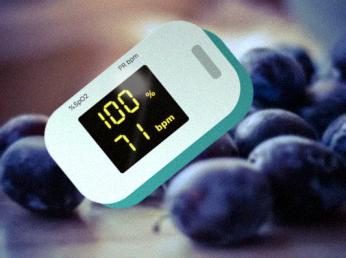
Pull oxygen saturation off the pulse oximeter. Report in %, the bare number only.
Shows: 100
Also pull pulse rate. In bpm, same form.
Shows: 71
